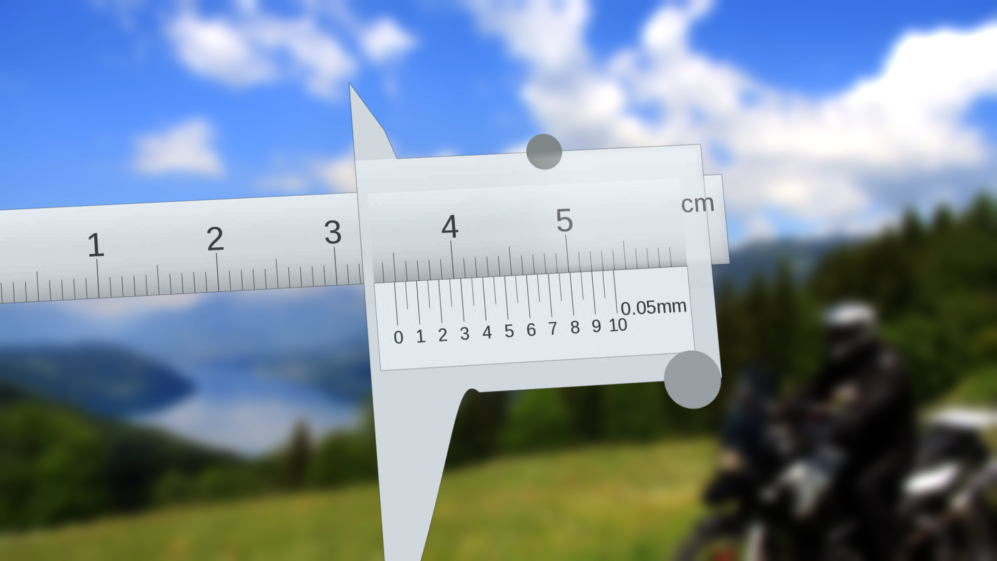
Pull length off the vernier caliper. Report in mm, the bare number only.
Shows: 34.9
